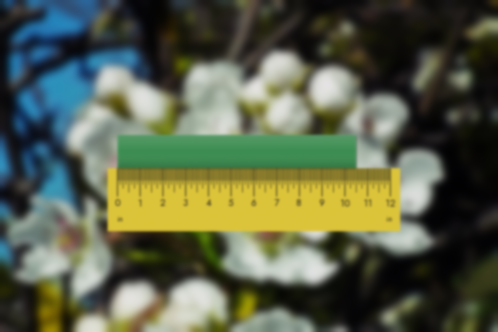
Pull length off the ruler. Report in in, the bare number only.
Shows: 10.5
